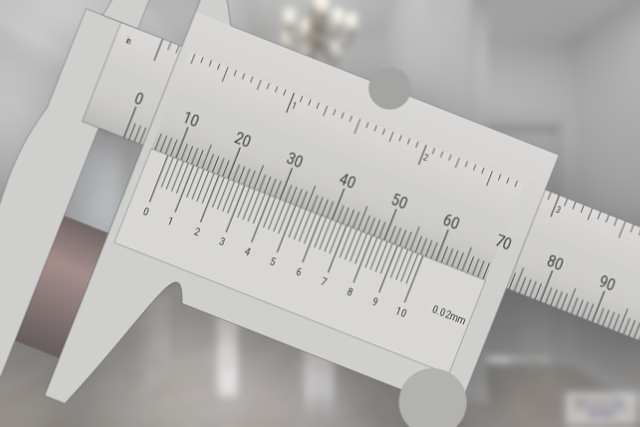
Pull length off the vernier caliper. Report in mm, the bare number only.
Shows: 8.5
